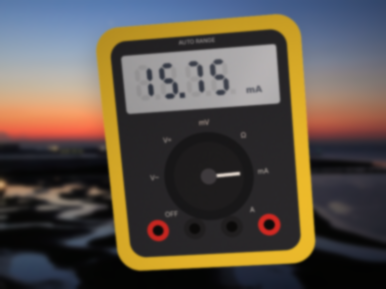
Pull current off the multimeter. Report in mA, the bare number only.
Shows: 15.75
